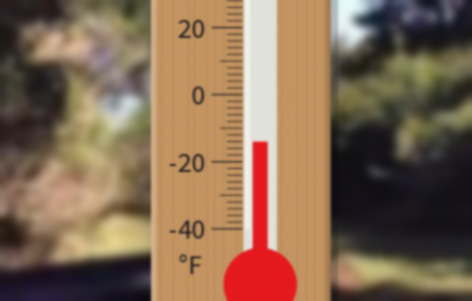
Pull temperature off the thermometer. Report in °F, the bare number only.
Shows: -14
